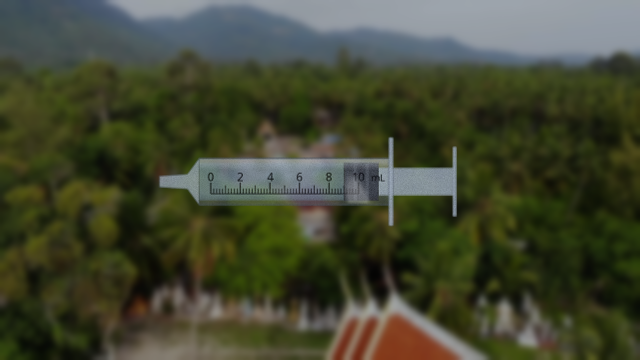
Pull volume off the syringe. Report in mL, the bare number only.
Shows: 9
